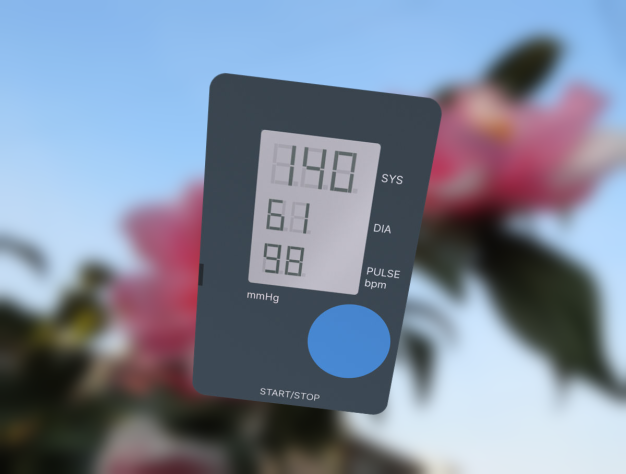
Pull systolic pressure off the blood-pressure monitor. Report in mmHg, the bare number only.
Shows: 140
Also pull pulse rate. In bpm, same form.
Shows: 98
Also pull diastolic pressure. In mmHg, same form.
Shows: 61
